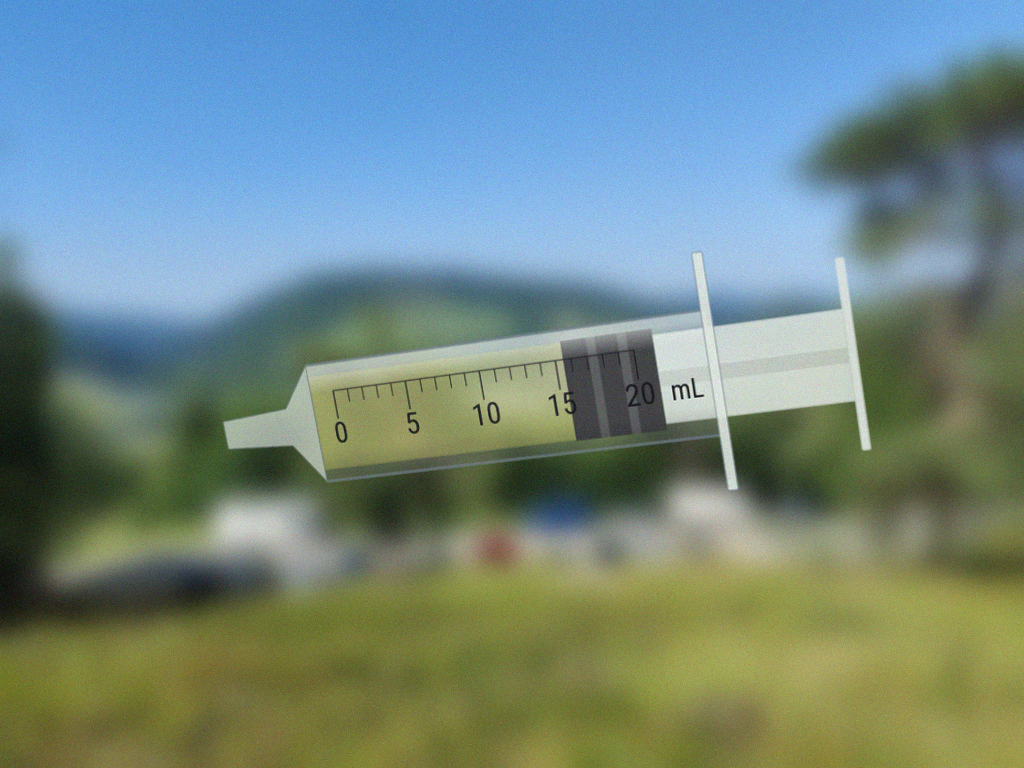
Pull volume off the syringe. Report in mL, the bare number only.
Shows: 15.5
